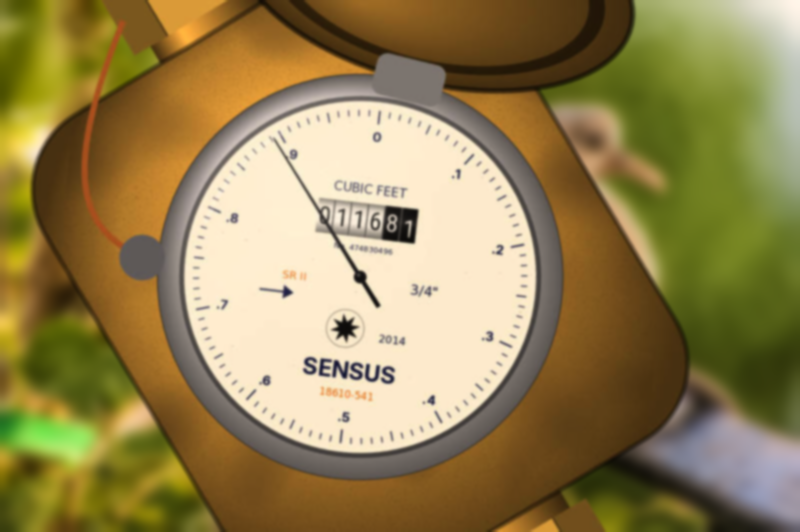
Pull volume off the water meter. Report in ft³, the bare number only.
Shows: 11680.89
